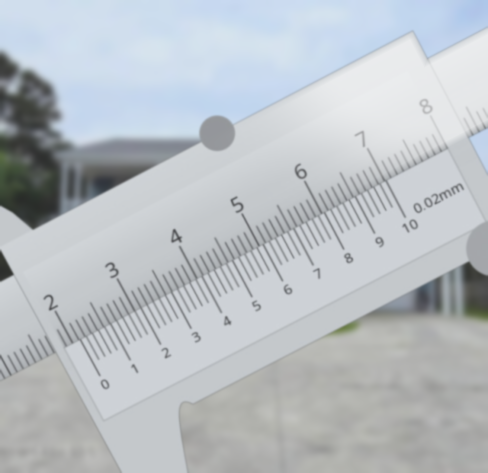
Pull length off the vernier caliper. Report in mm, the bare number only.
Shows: 21.2
